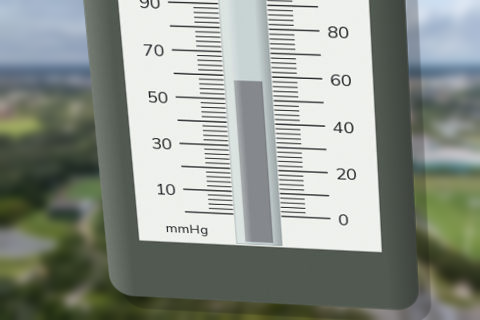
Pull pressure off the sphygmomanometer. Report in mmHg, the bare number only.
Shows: 58
